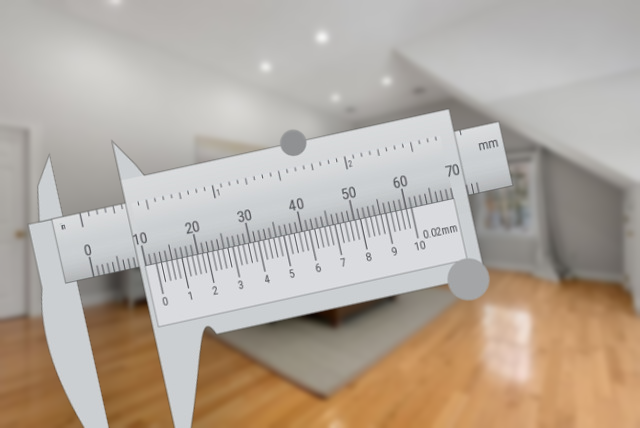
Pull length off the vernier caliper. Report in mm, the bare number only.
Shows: 12.0
